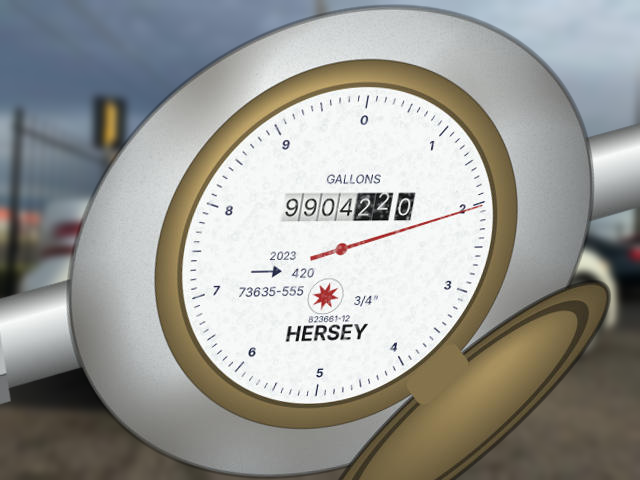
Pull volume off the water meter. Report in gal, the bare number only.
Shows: 9904222.0
